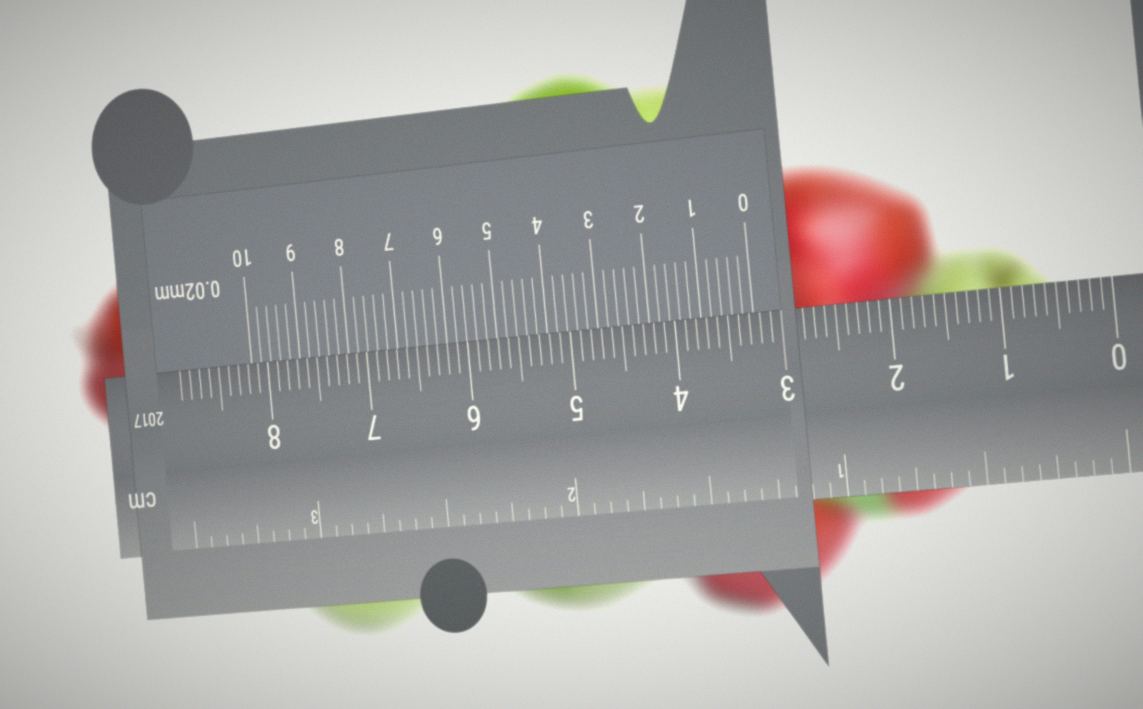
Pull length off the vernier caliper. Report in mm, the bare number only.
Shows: 32.6
